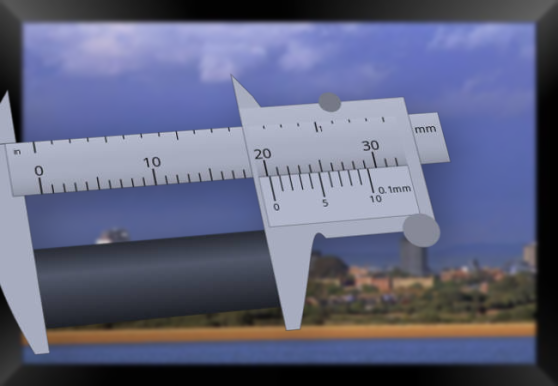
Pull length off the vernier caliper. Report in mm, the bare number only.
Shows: 20.2
